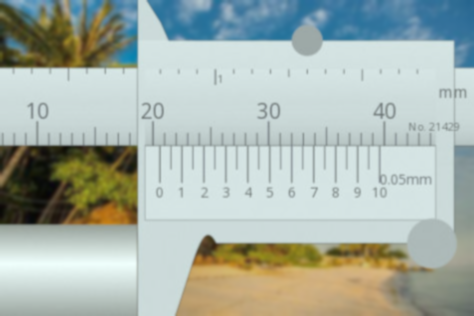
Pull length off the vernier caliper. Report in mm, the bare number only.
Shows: 20.6
